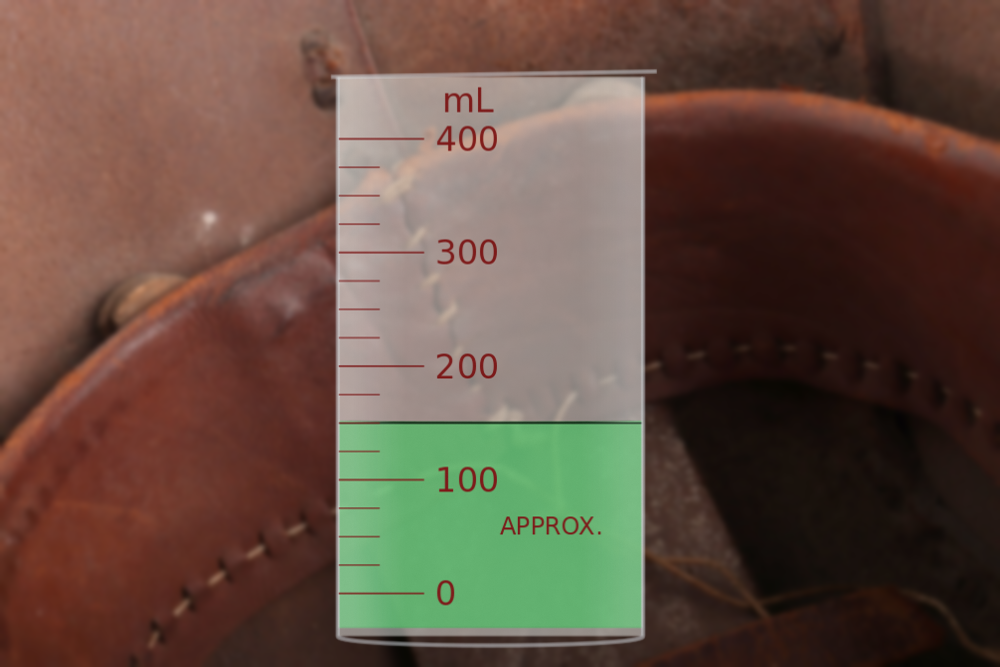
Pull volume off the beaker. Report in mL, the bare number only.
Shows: 150
